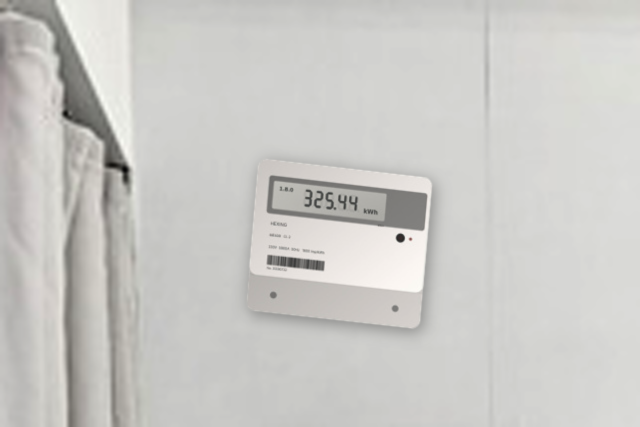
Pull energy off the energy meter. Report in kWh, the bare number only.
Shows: 325.44
